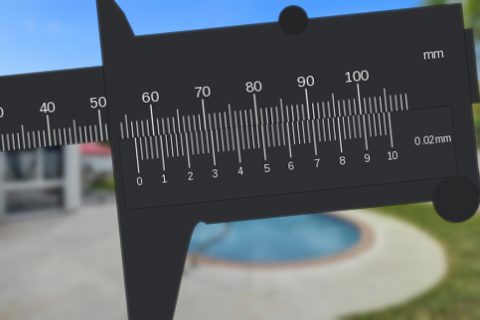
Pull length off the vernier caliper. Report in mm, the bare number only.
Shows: 56.4
